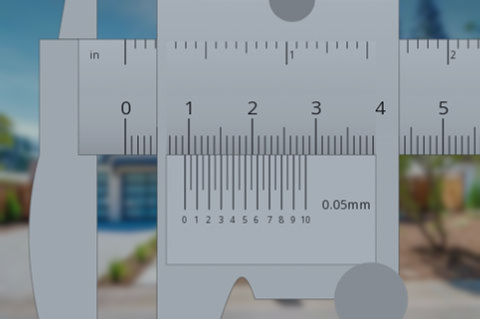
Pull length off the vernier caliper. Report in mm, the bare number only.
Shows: 9.4
